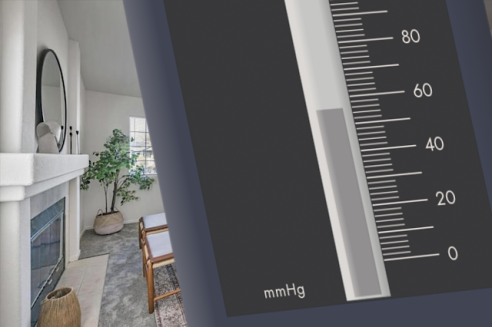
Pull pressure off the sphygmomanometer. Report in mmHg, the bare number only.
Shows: 56
